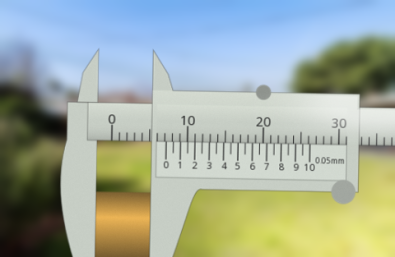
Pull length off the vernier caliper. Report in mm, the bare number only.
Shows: 7.2
